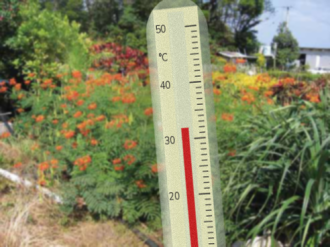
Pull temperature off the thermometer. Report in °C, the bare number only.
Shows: 32
